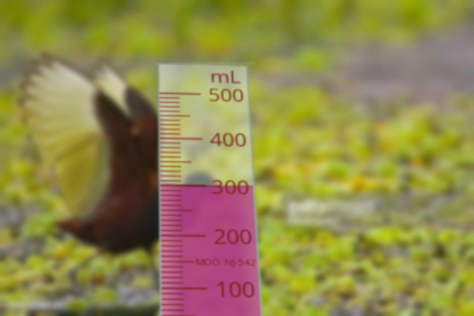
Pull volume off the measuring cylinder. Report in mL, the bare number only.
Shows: 300
